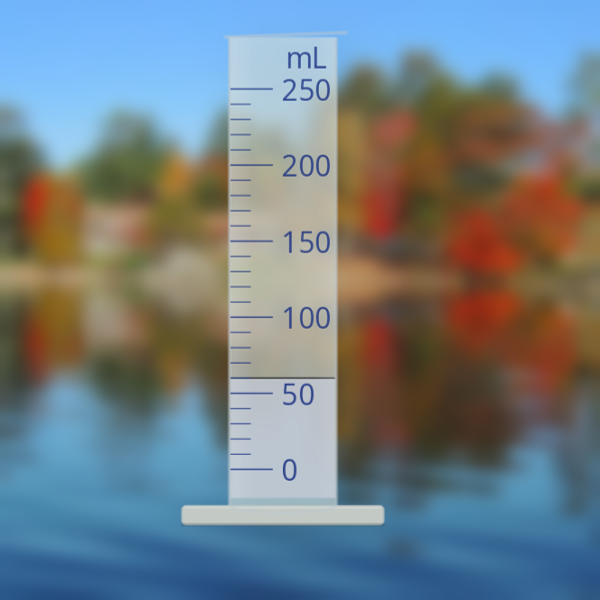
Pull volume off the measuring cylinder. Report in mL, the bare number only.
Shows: 60
